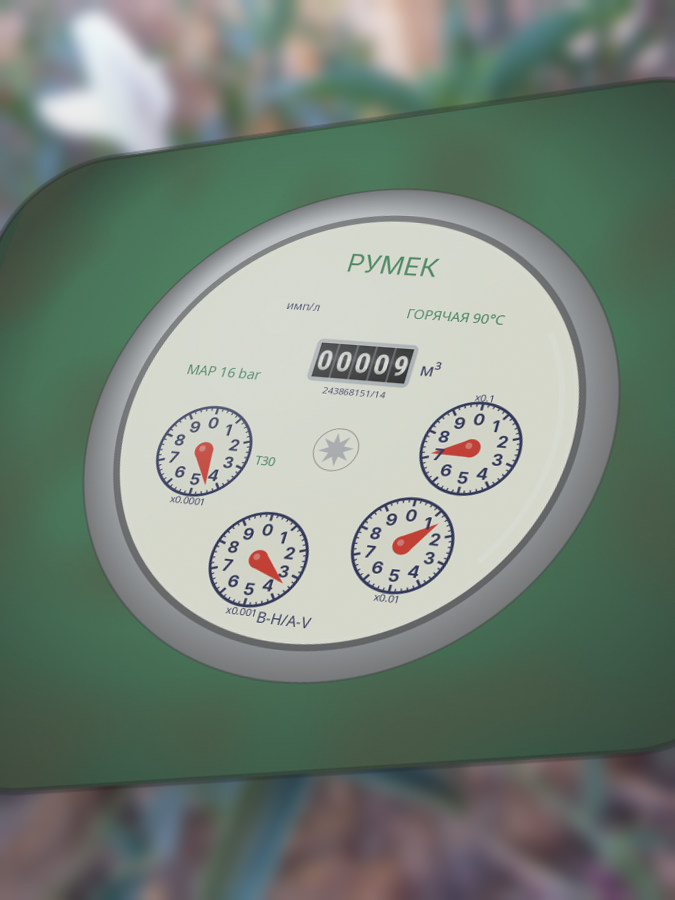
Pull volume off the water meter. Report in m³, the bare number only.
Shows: 9.7134
